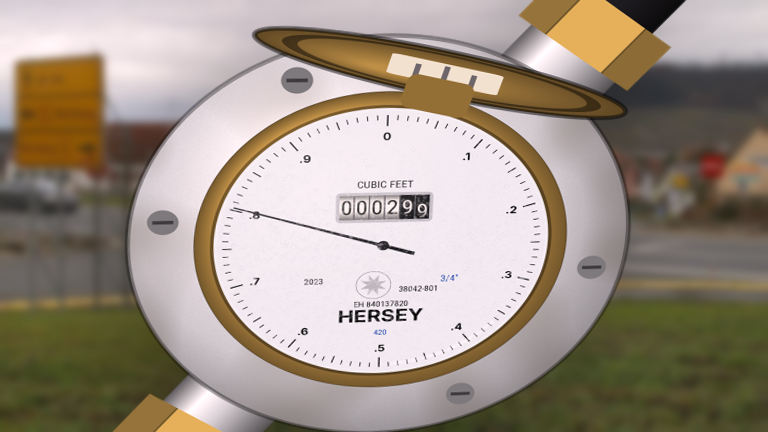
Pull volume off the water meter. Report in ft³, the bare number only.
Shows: 298.80
